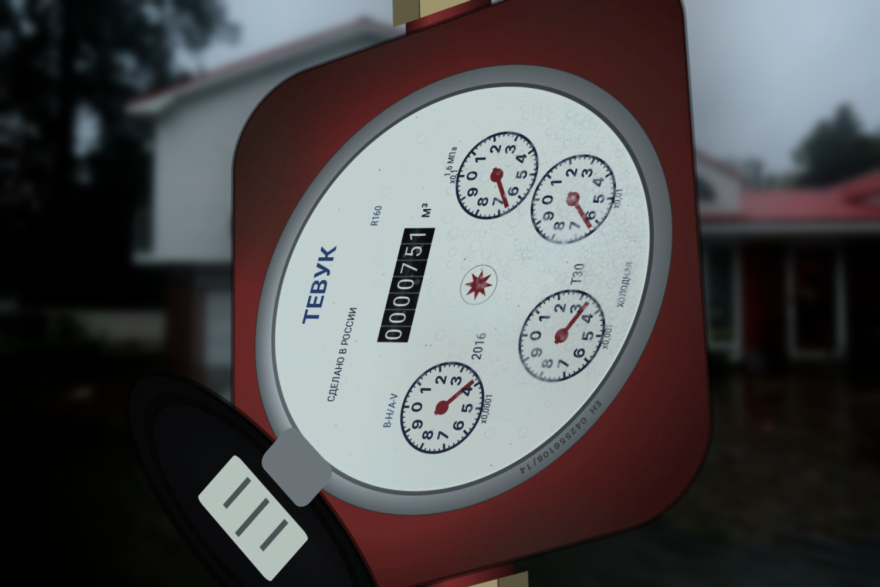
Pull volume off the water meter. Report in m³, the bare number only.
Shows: 751.6633
